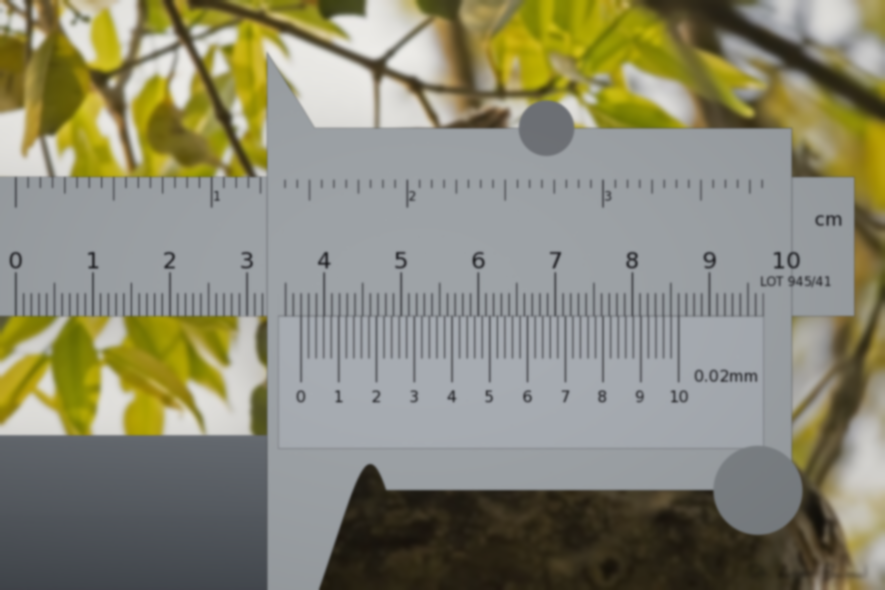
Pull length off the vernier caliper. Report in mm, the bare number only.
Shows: 37.0
